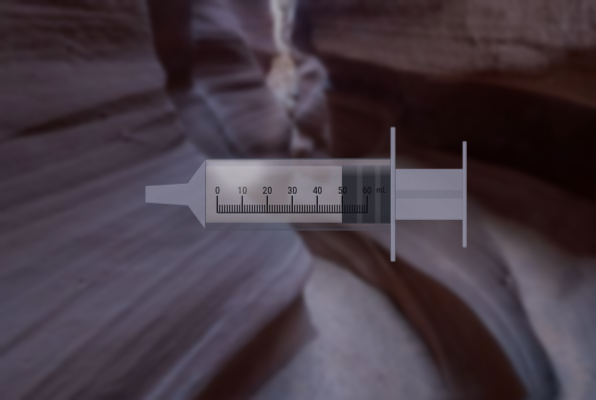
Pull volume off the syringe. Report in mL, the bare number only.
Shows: 50
